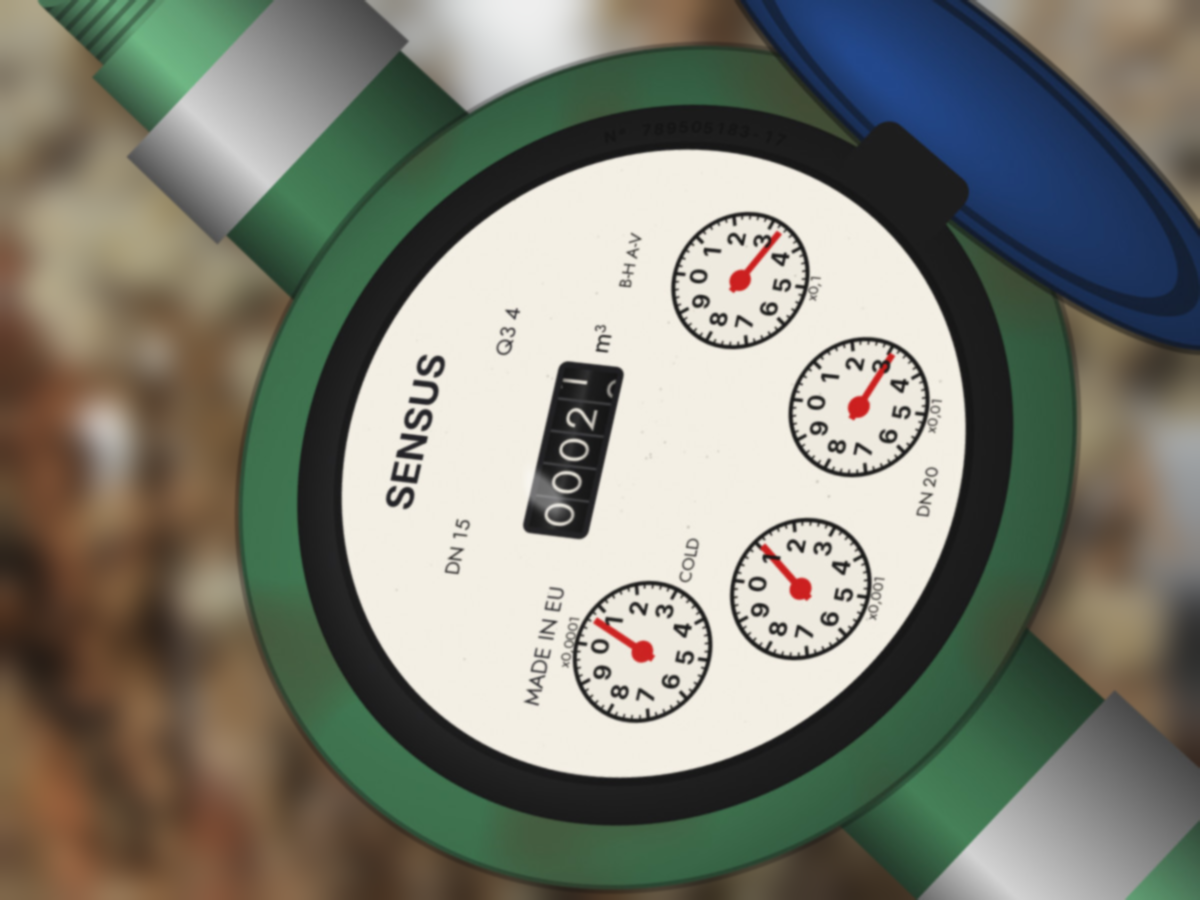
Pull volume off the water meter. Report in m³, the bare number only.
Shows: 21.3310
